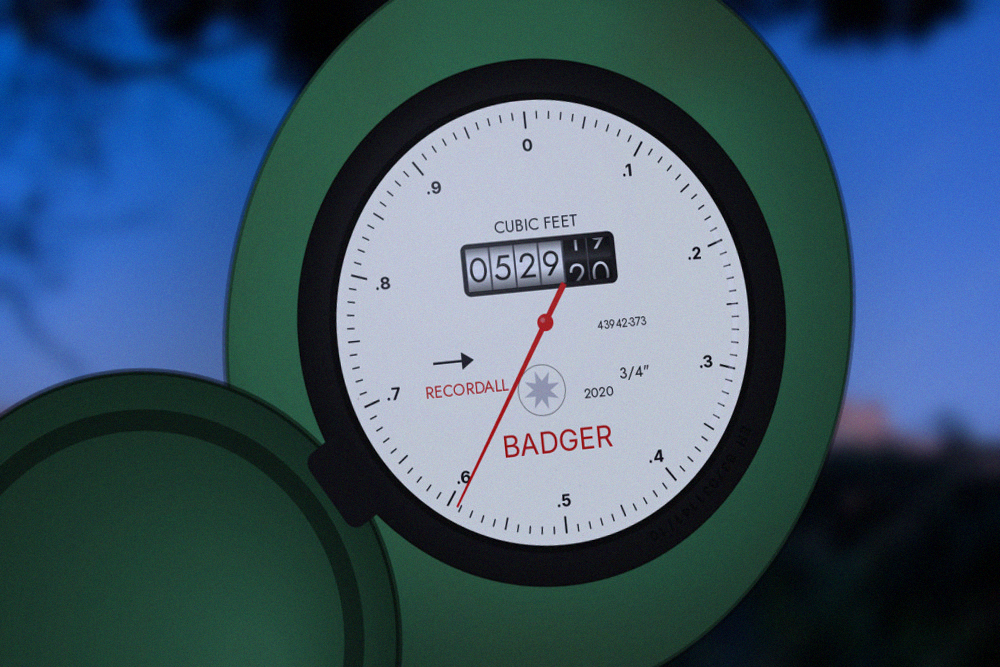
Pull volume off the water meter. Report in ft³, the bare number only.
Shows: 52919.59
